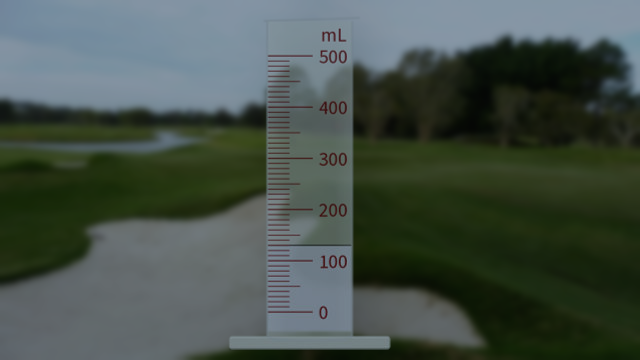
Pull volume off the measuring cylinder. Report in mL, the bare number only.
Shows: 130
